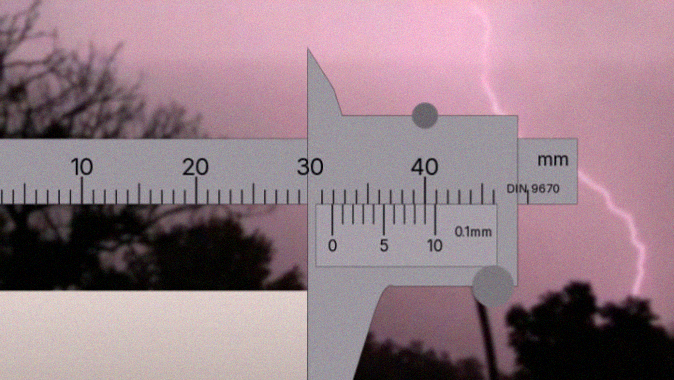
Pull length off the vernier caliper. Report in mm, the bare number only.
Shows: 31.9
